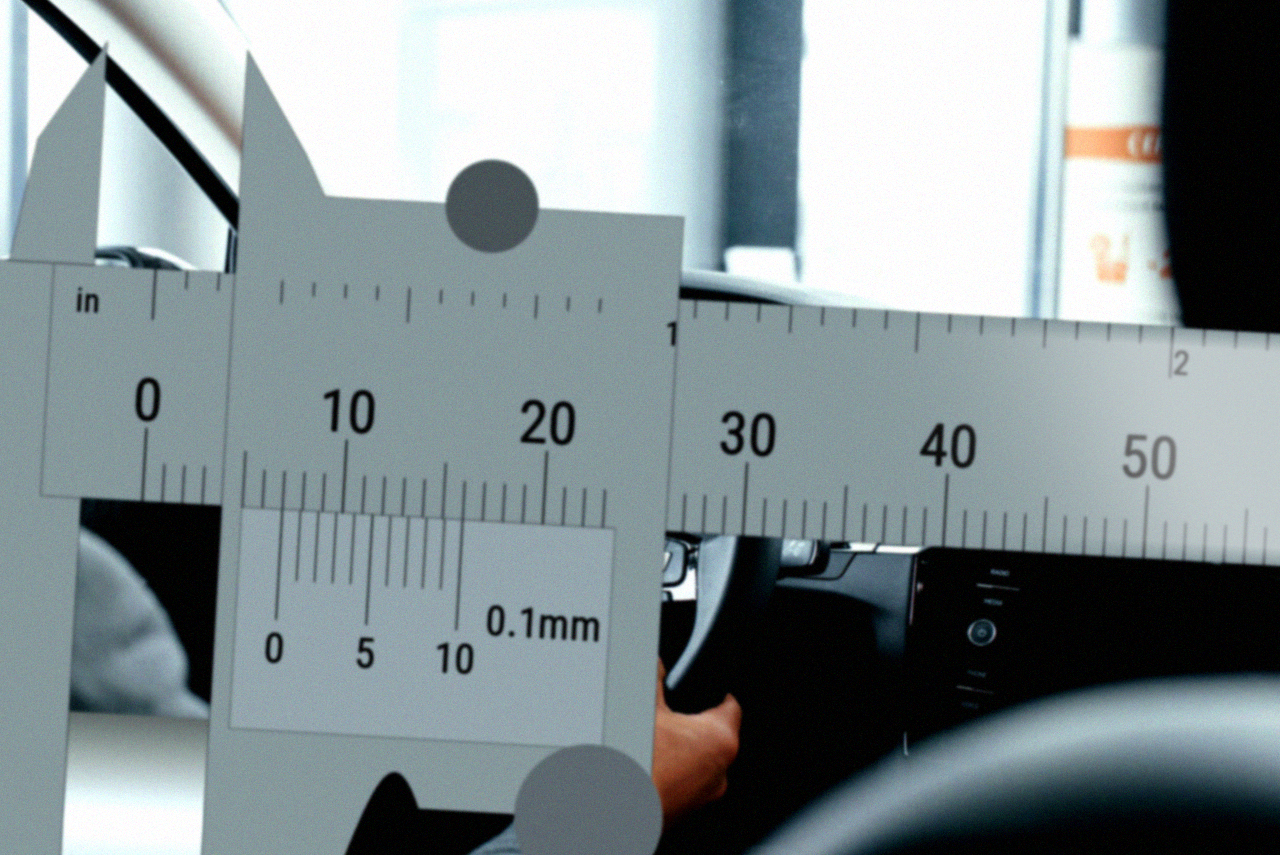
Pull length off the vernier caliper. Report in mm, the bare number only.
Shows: 7.0
